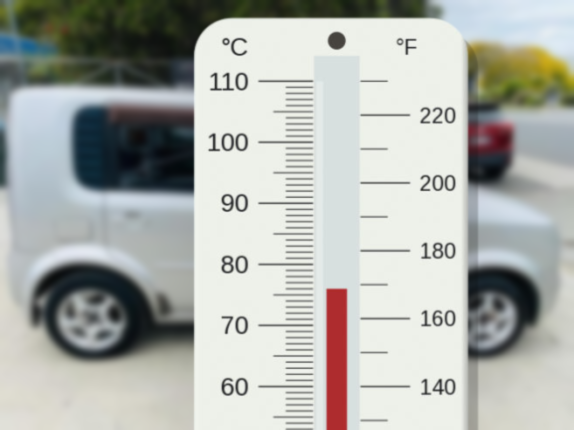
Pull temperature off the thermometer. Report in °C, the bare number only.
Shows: 76
